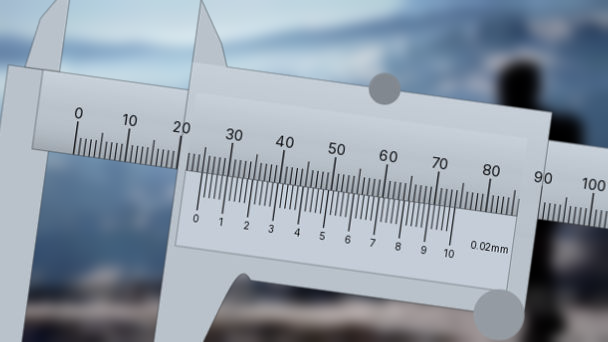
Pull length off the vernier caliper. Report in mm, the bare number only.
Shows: 25.0
